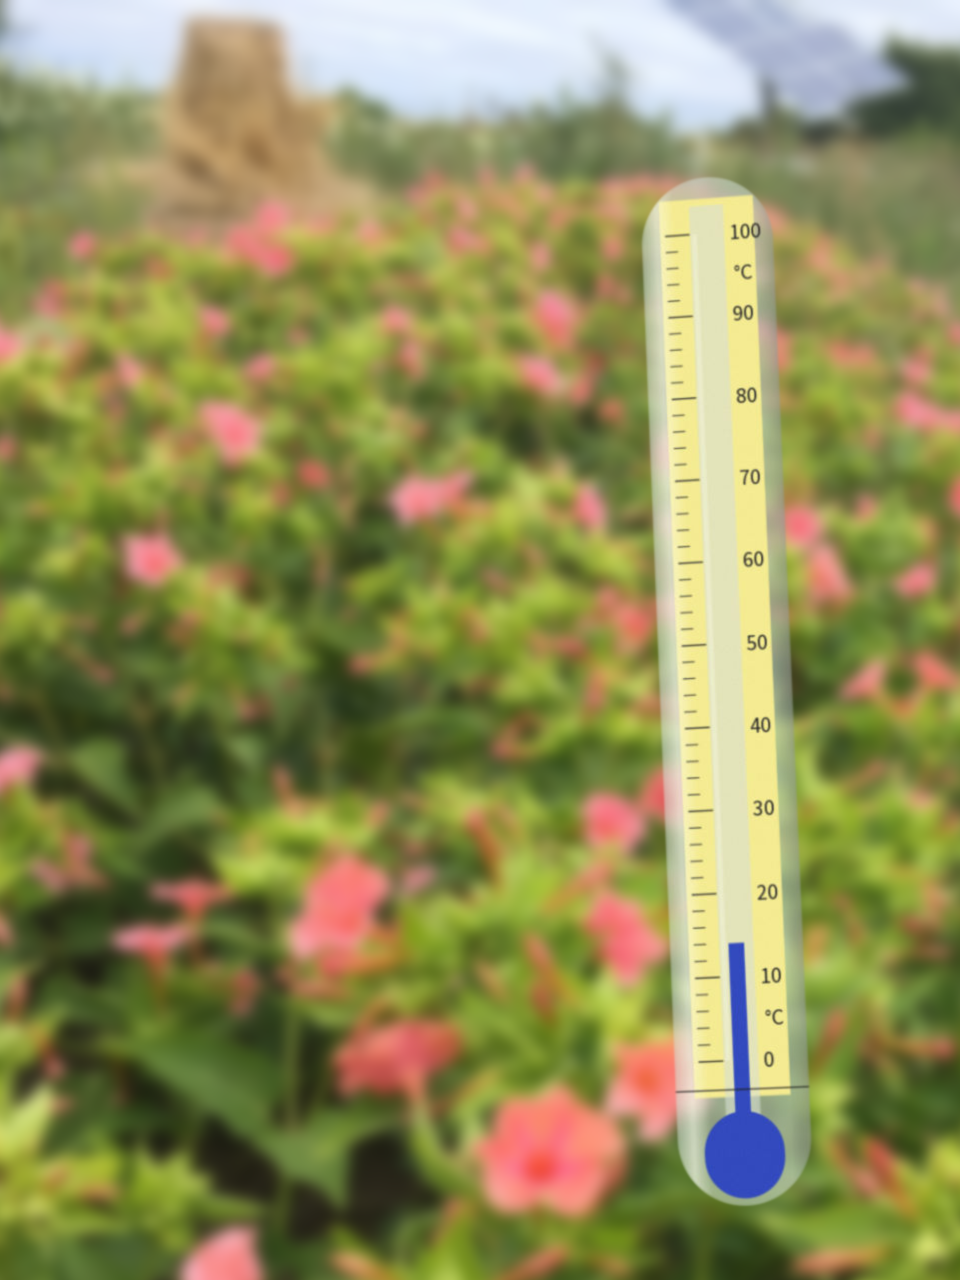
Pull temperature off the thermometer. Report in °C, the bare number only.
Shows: 14
